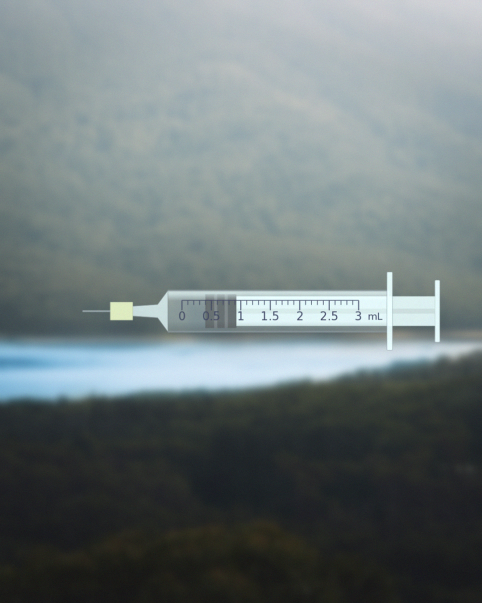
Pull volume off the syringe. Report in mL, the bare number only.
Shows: 0.4
